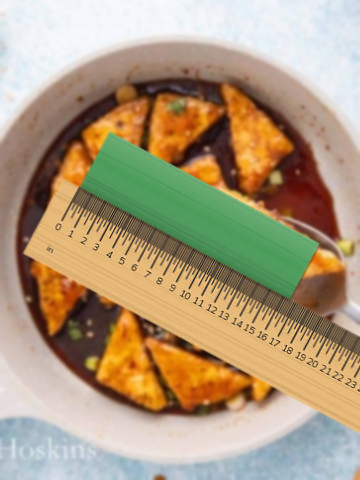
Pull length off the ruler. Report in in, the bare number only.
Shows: 16.5
